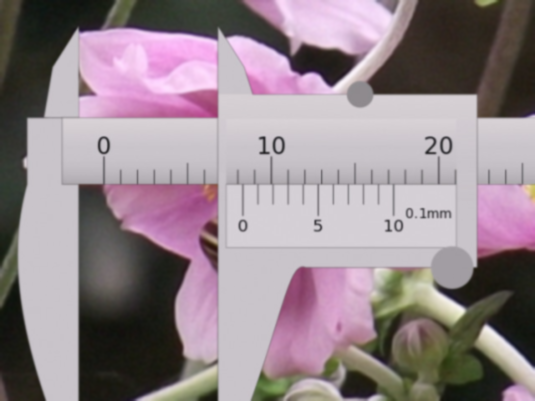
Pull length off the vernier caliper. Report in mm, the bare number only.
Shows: 8.3
